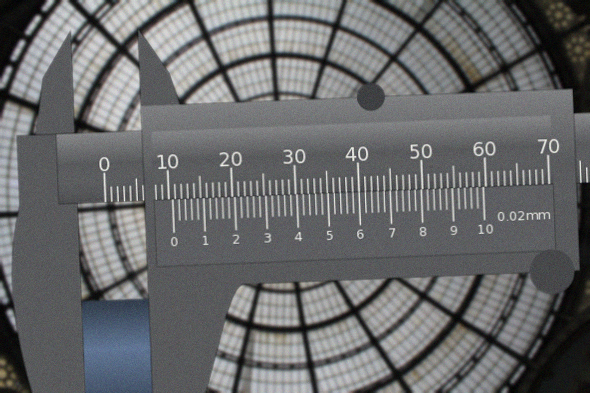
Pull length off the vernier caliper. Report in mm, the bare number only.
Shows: 10.6
